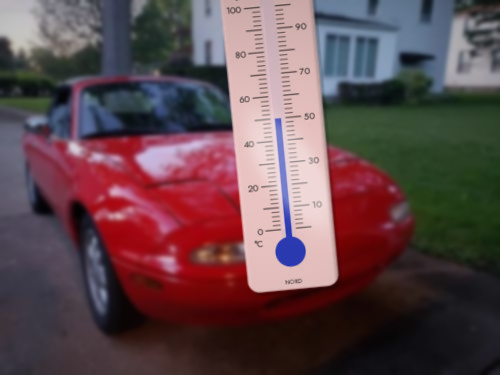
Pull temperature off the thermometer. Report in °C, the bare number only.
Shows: 50
